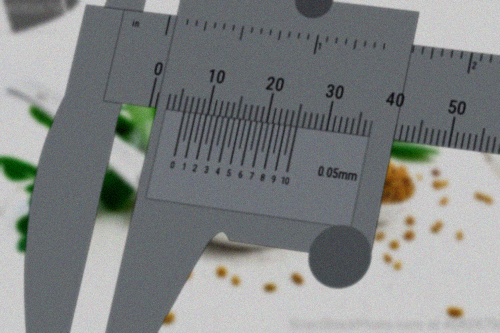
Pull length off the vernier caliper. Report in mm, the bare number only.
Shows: 6.0
